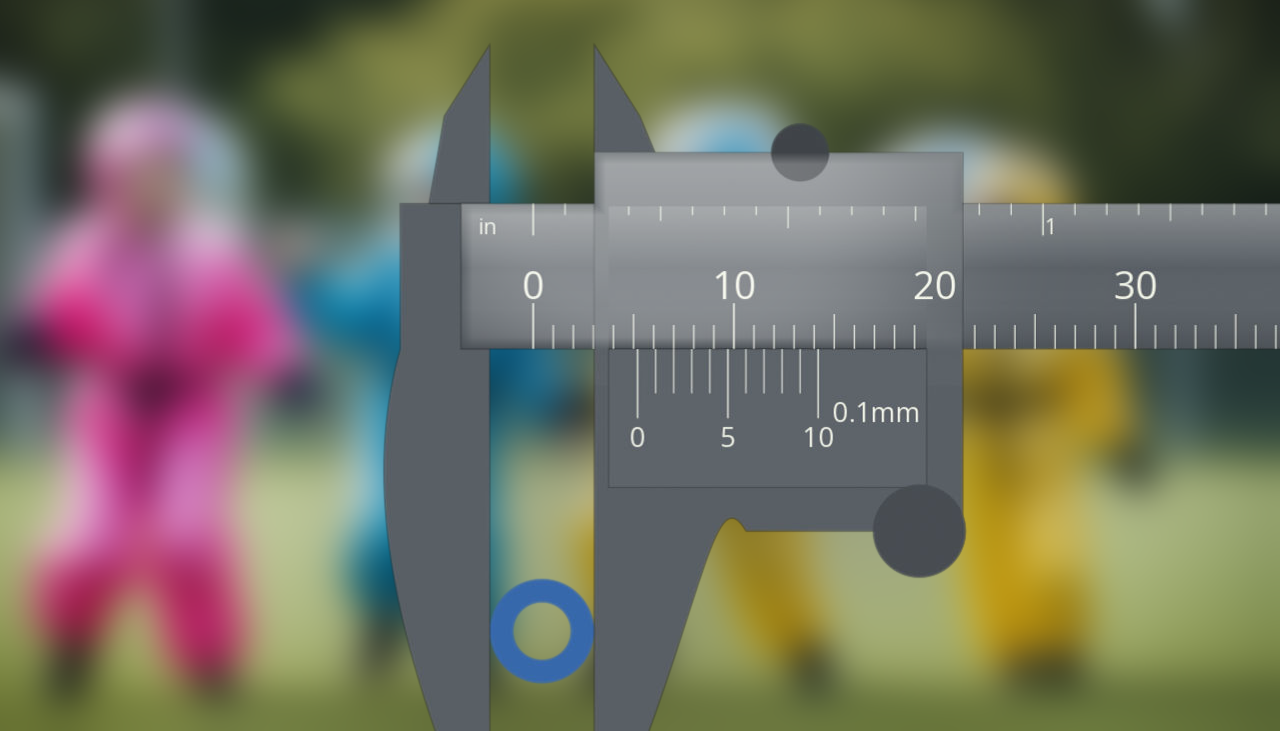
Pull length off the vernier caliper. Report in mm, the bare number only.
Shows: 5.2
